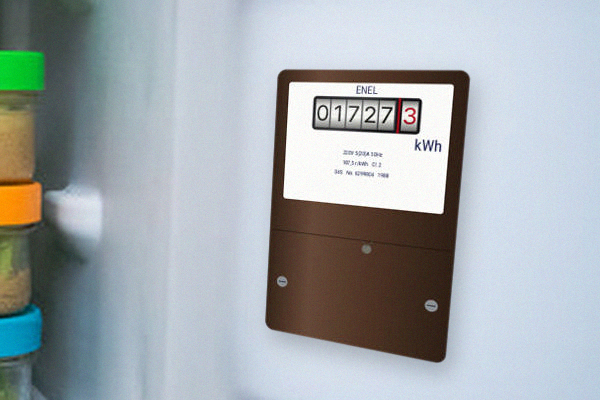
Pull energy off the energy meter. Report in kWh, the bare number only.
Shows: 1727.3
